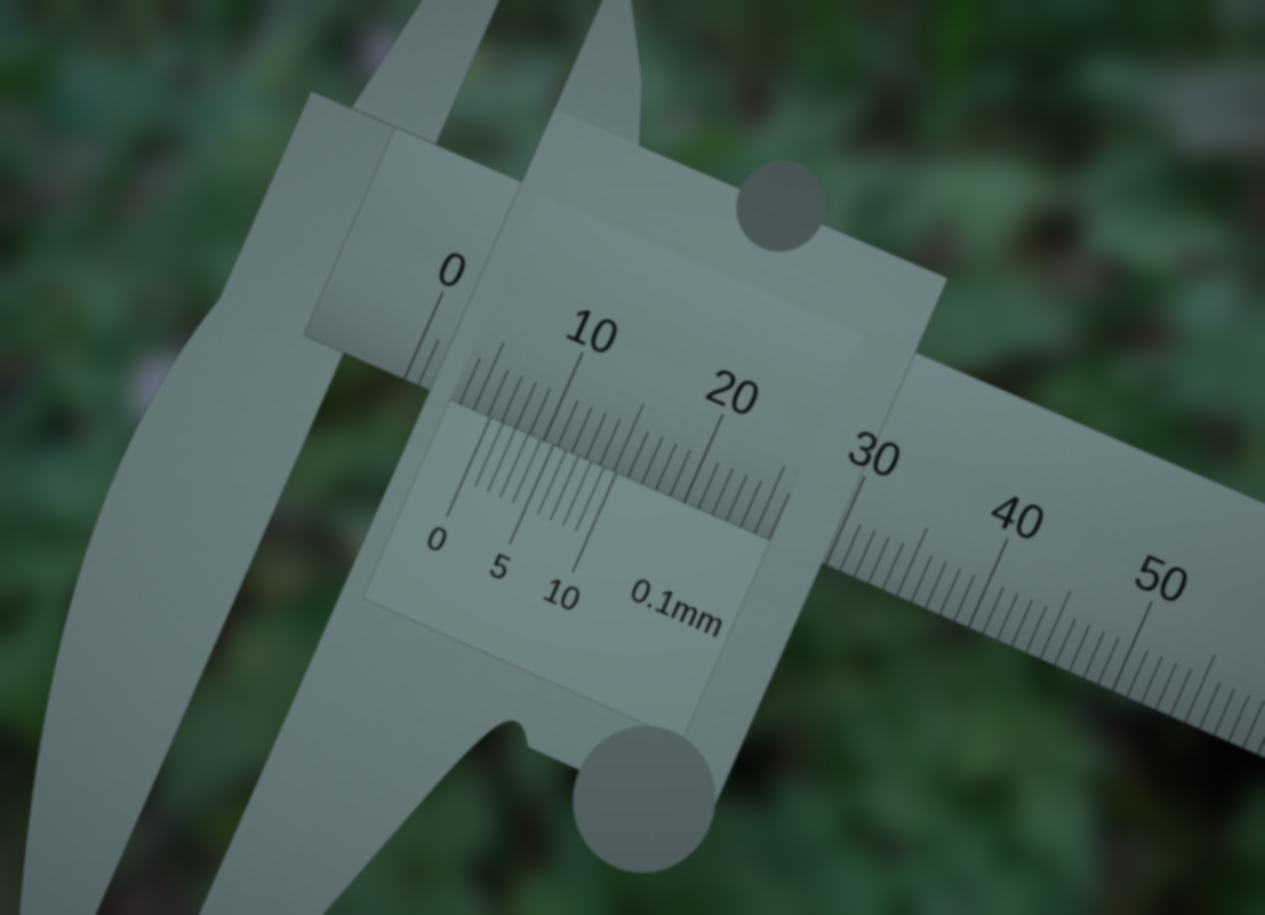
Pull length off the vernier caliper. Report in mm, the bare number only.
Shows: 6.2
